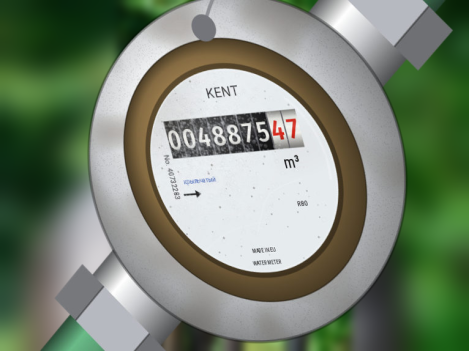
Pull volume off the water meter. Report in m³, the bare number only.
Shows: 48875.47
